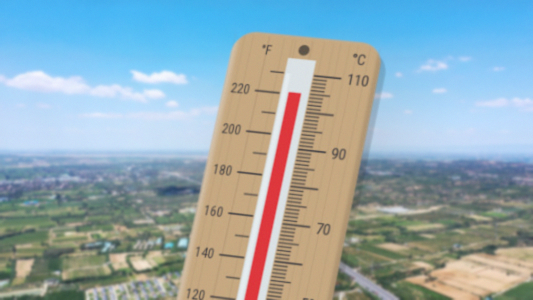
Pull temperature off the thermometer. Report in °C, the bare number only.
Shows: 105
